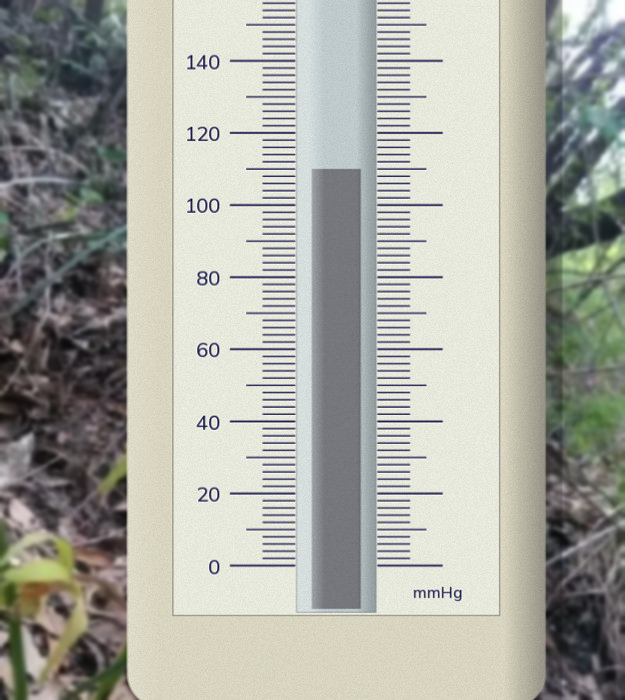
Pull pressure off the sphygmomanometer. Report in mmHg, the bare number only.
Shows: 110
